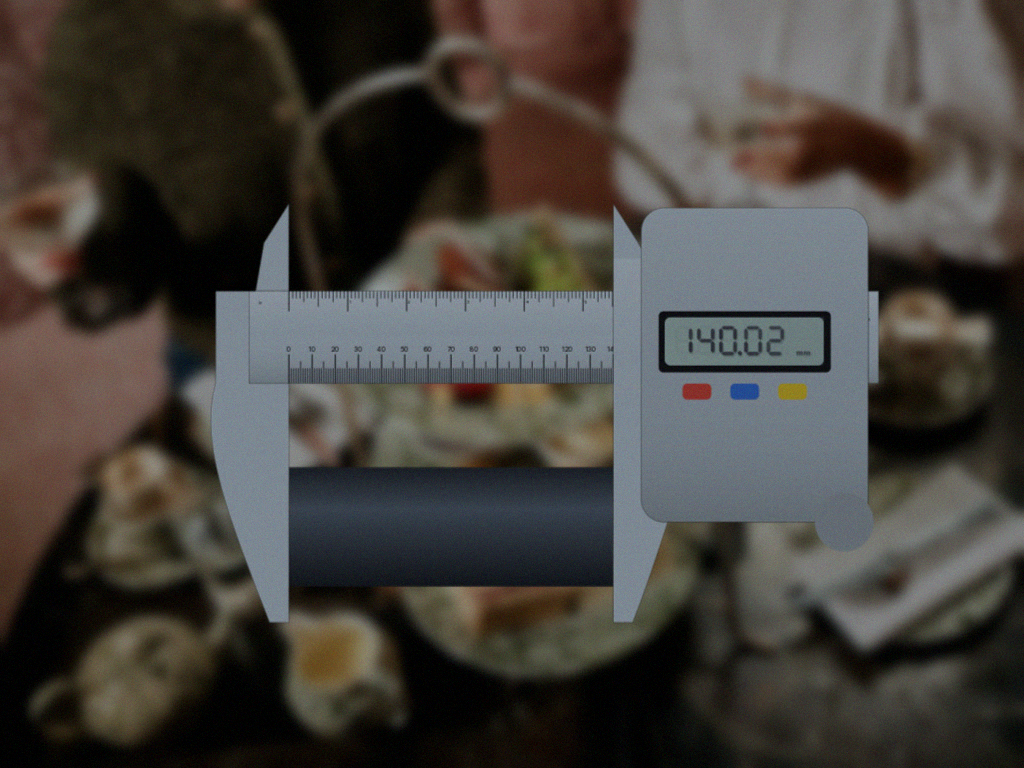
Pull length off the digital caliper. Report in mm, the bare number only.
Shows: 140.02
